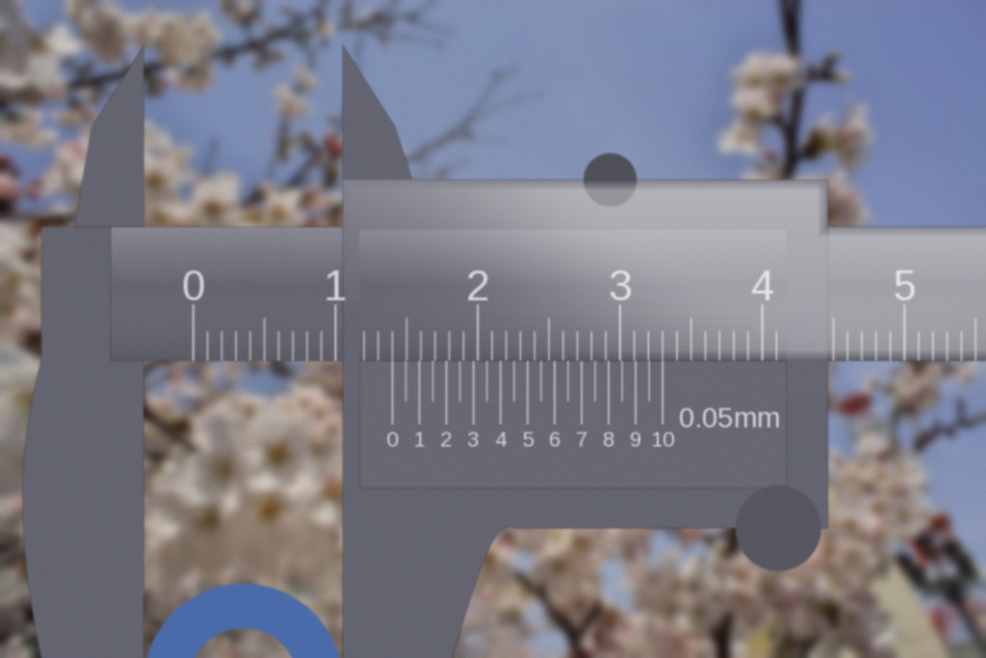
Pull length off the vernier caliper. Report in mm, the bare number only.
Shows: 14.0
